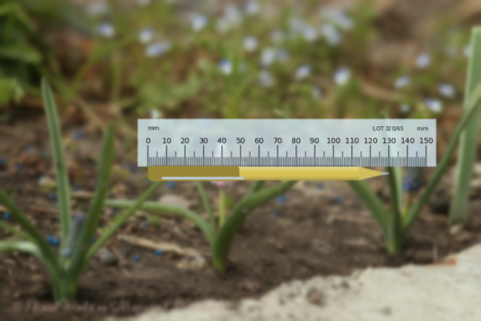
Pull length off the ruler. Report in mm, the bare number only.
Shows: 130
